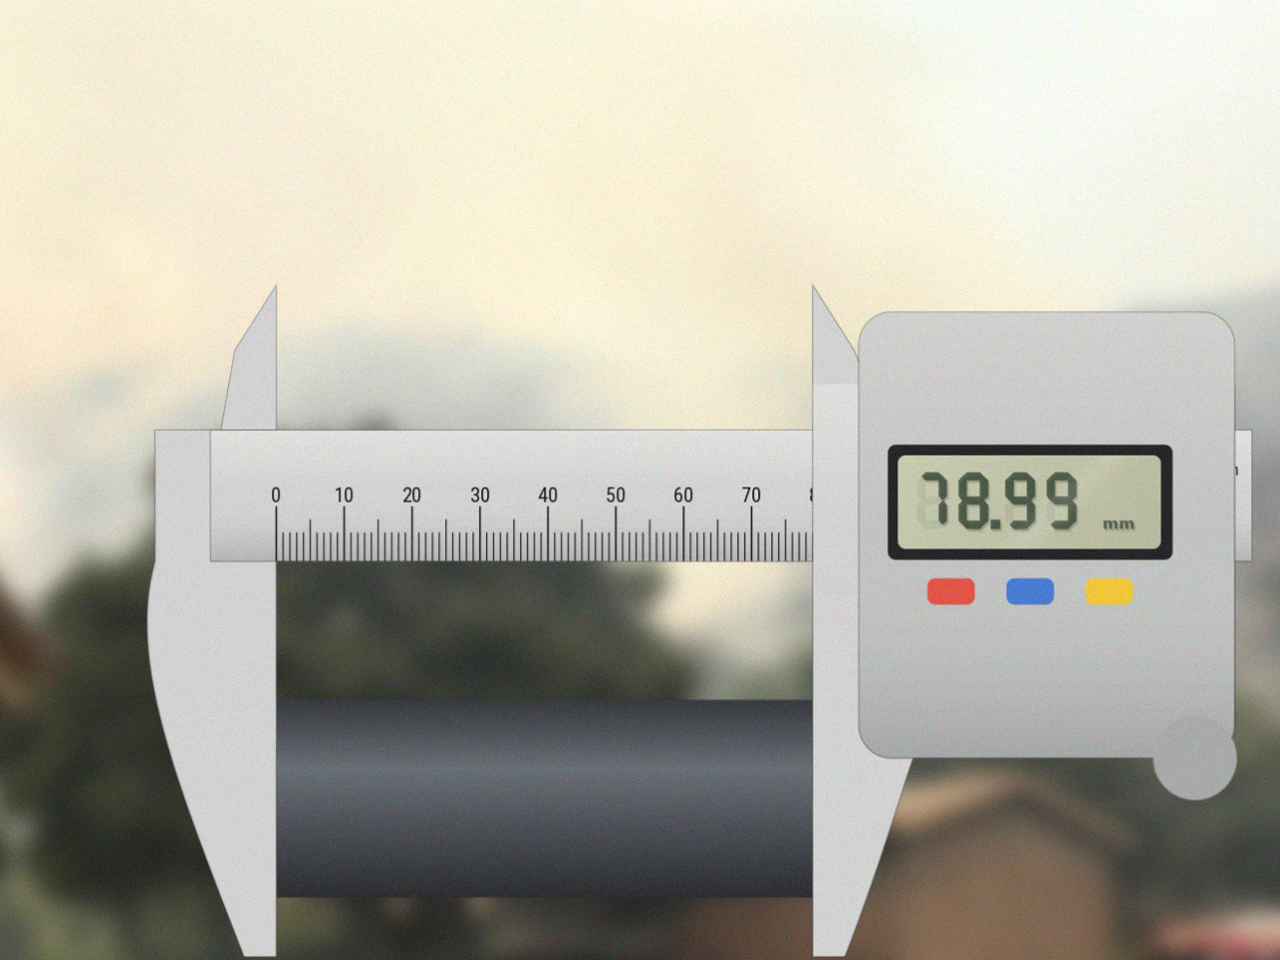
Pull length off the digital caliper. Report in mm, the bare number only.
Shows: 78.99
